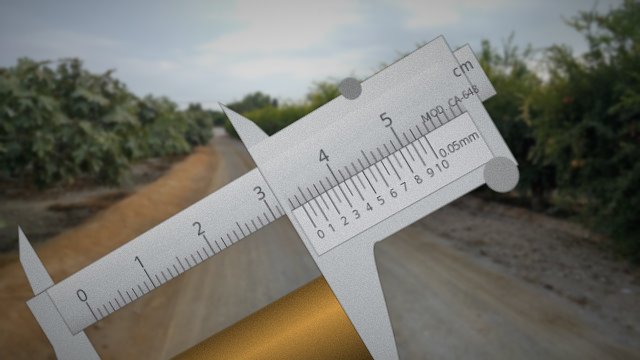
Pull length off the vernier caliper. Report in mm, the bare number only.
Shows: 34.2
